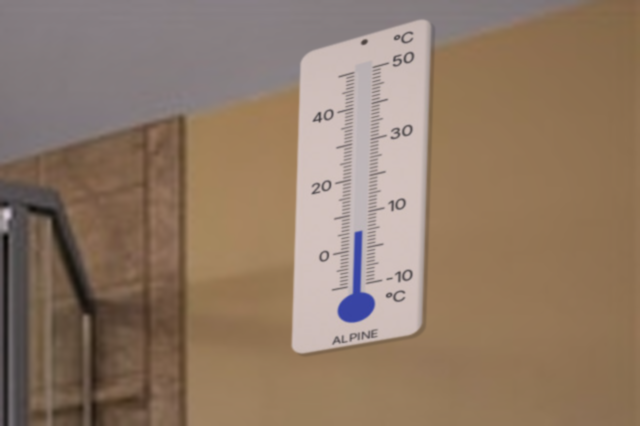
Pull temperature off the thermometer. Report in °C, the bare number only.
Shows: 5
